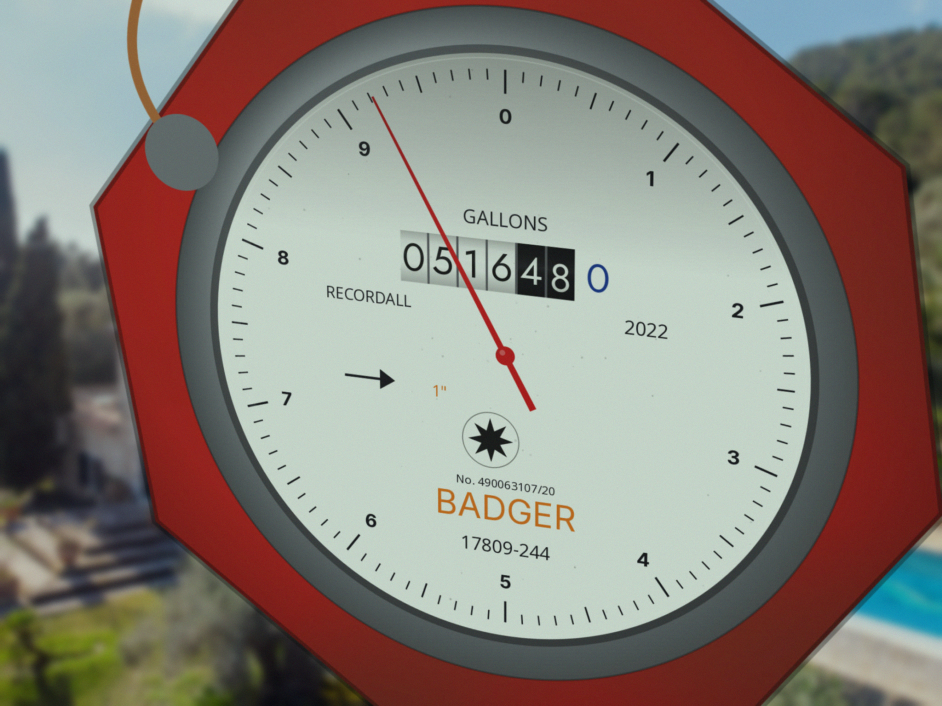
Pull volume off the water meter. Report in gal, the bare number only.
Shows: 516479.2
